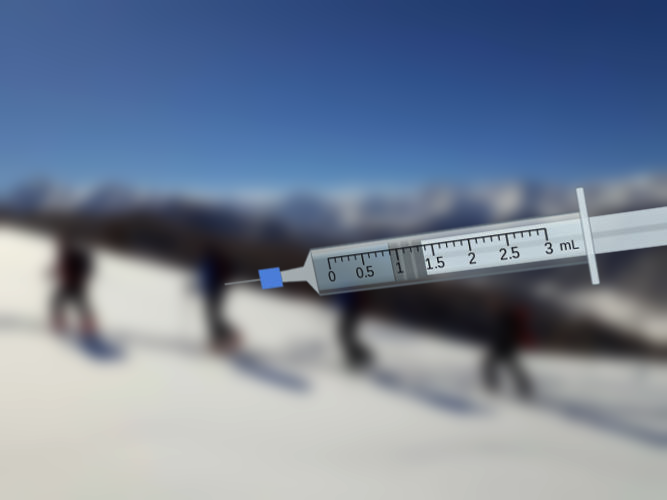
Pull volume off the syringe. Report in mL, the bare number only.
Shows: 0.9
